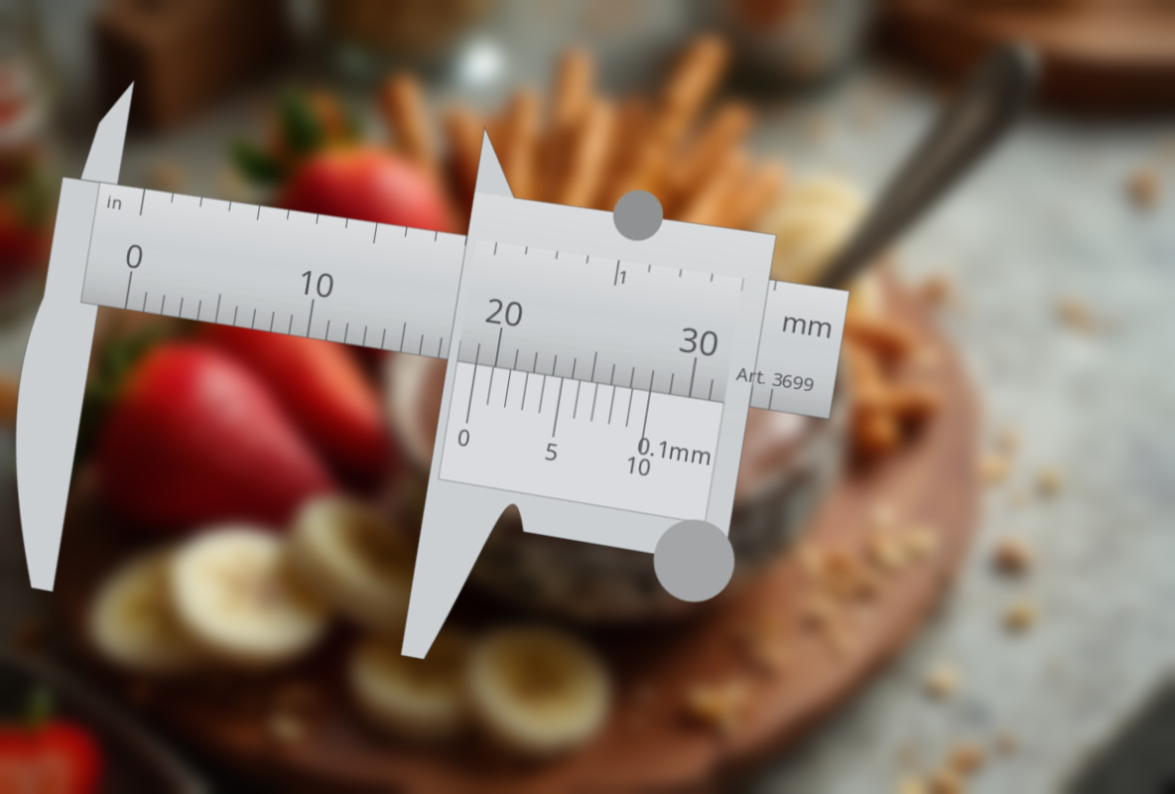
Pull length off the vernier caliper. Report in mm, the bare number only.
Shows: 19.0
